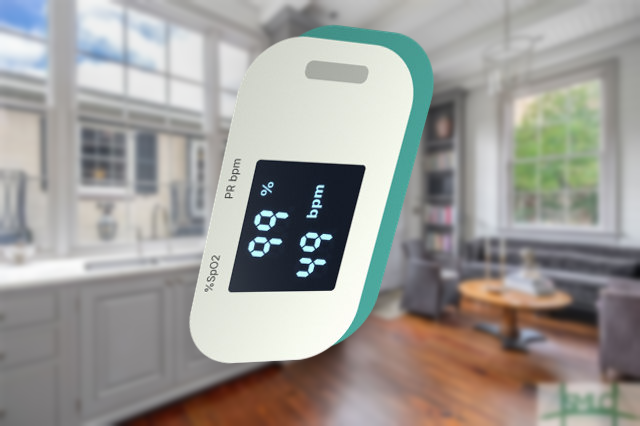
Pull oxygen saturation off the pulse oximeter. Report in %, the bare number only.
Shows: 99
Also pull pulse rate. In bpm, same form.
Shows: 49
